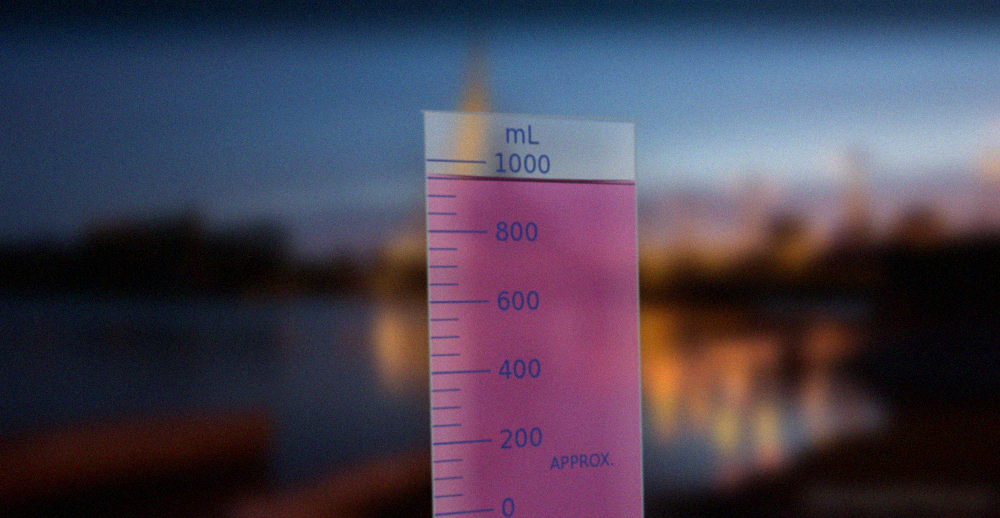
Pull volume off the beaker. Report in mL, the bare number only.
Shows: 950
